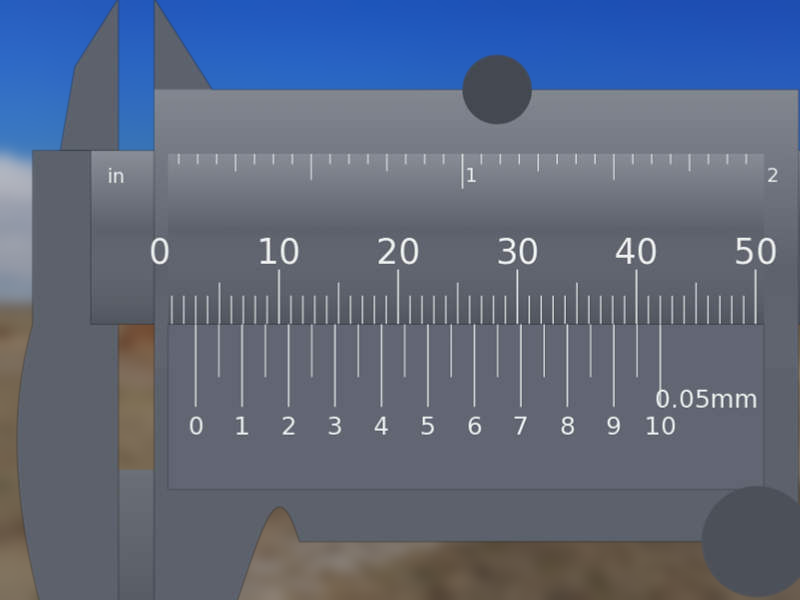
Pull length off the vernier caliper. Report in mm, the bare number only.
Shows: 3.0
